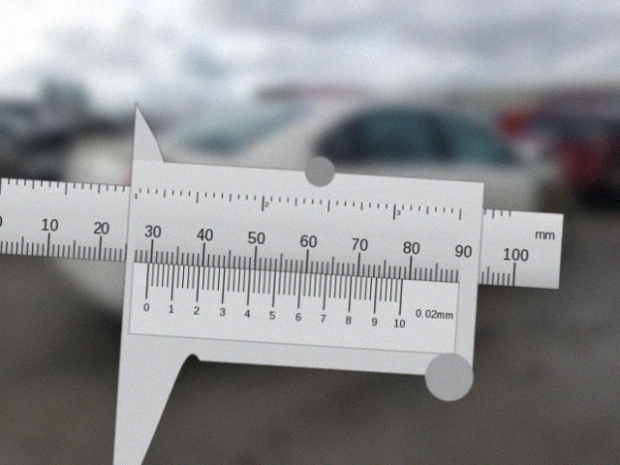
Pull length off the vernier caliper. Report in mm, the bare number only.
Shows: 29.5
